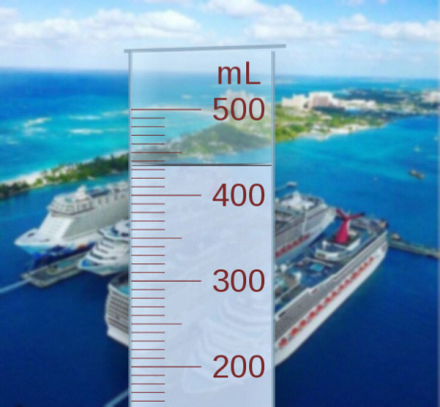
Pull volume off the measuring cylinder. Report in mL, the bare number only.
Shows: 435
